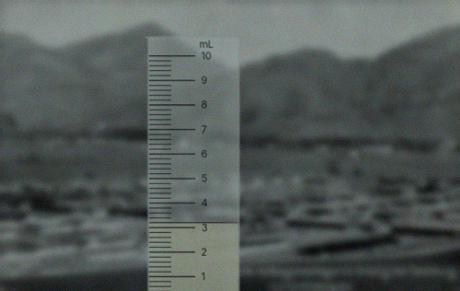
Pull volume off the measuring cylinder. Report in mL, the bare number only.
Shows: 3.2
